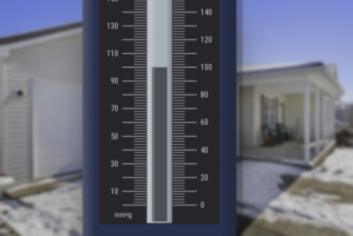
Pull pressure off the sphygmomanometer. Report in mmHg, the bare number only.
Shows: 100
